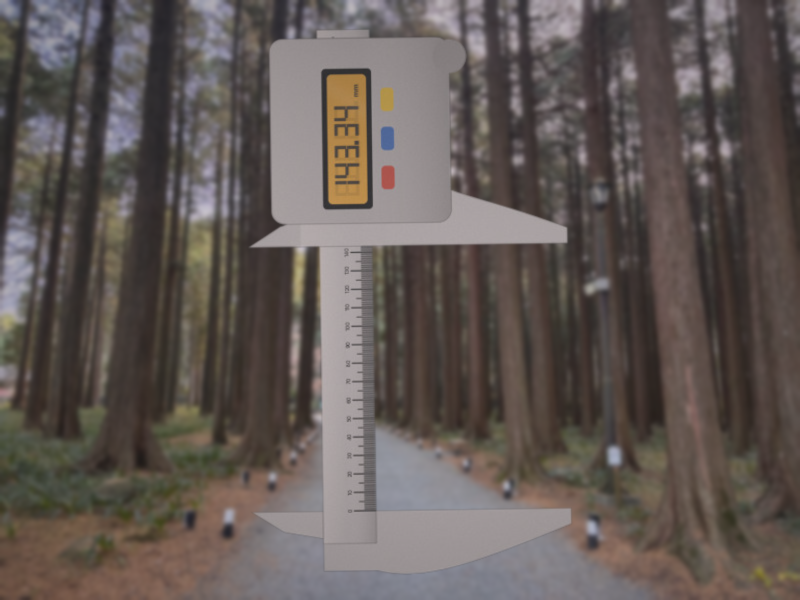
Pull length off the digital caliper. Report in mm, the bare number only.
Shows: 143.34
